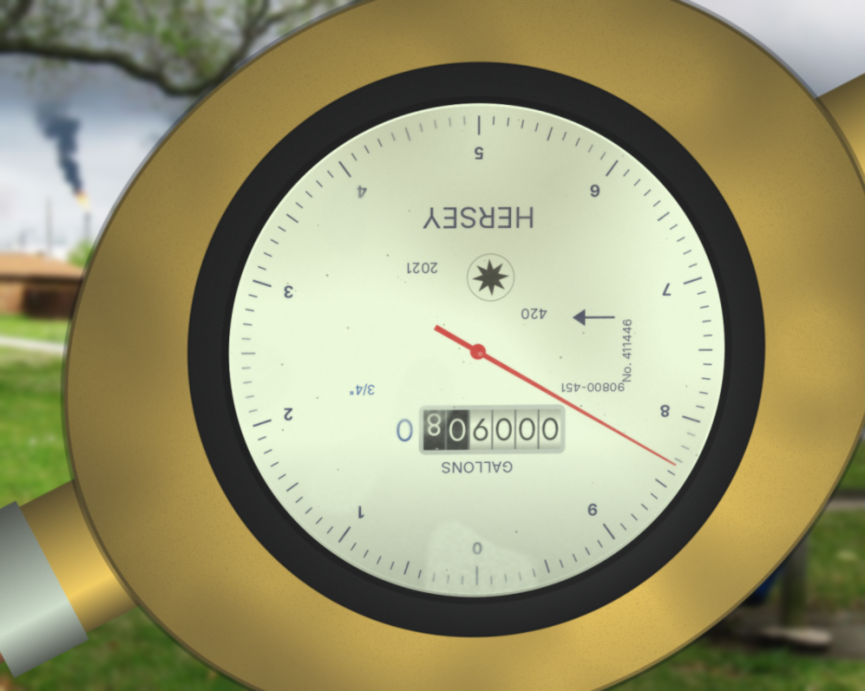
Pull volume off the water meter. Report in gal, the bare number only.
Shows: 9078.3
